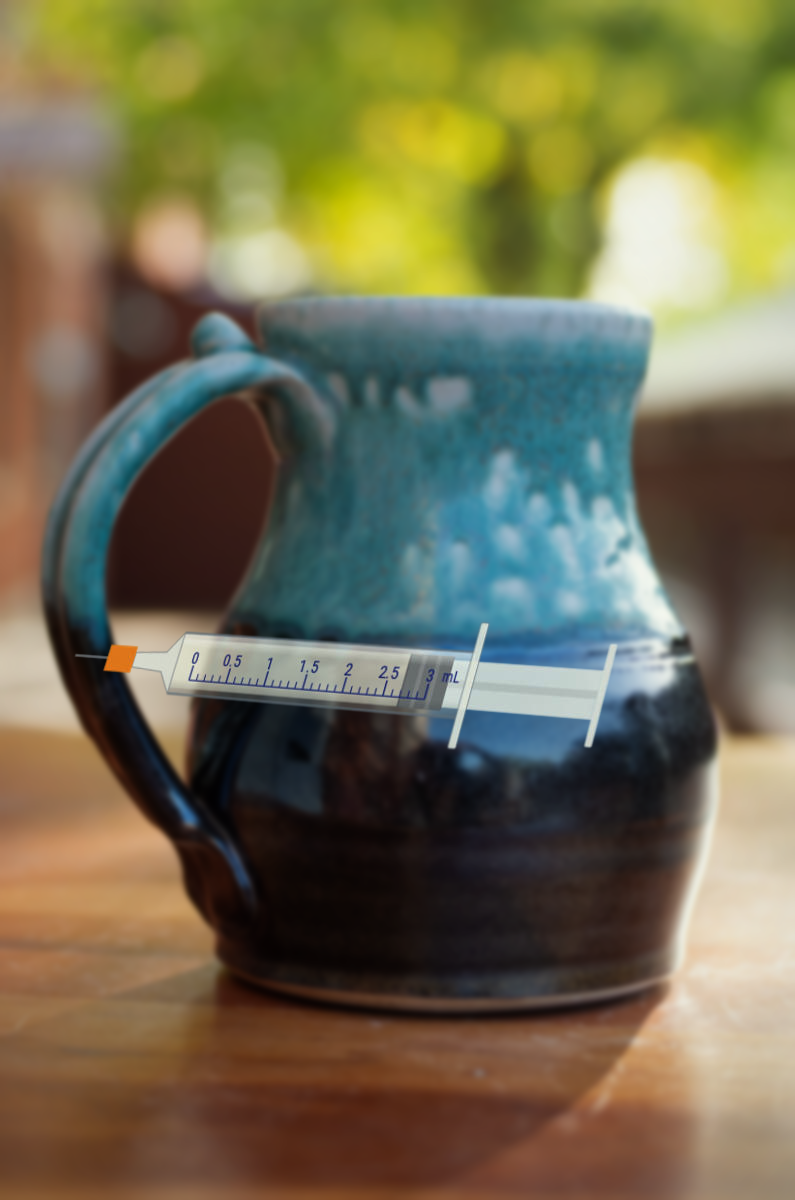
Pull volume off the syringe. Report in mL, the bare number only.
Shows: 2.7
